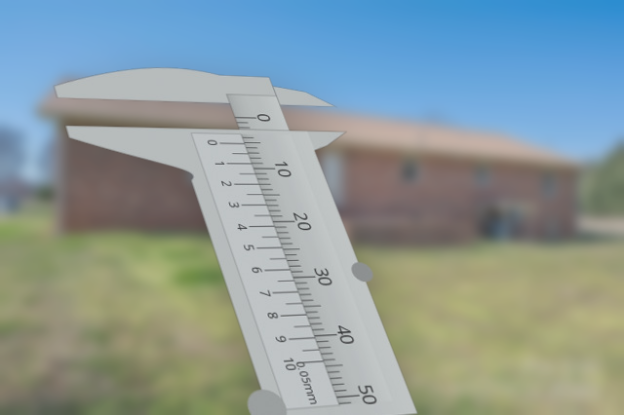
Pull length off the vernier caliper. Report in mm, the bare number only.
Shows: 5.2
